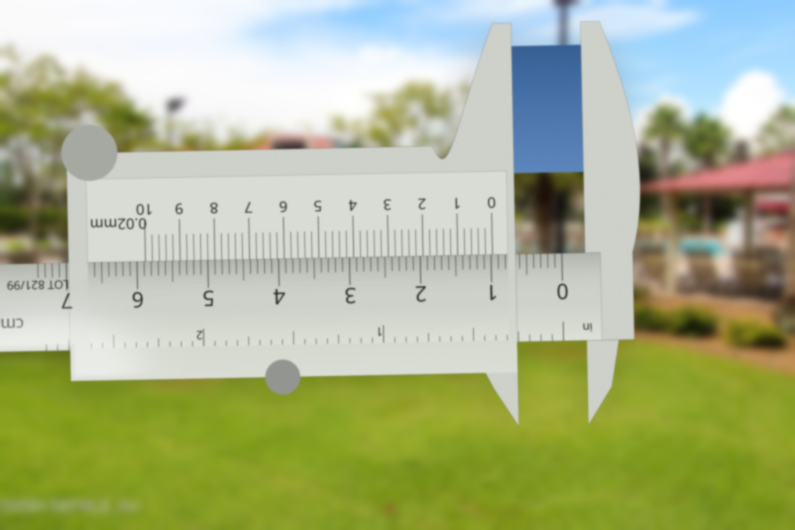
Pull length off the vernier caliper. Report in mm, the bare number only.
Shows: 9.8
